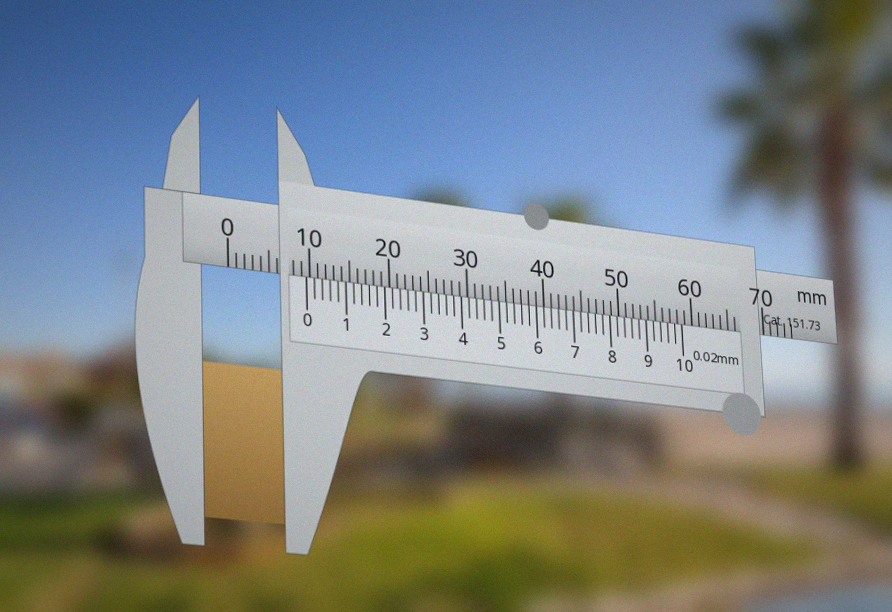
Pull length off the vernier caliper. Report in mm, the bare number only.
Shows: 9.6
